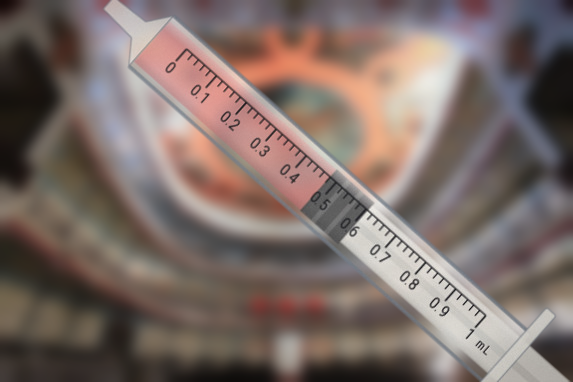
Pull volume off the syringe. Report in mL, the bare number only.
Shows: 0.48
